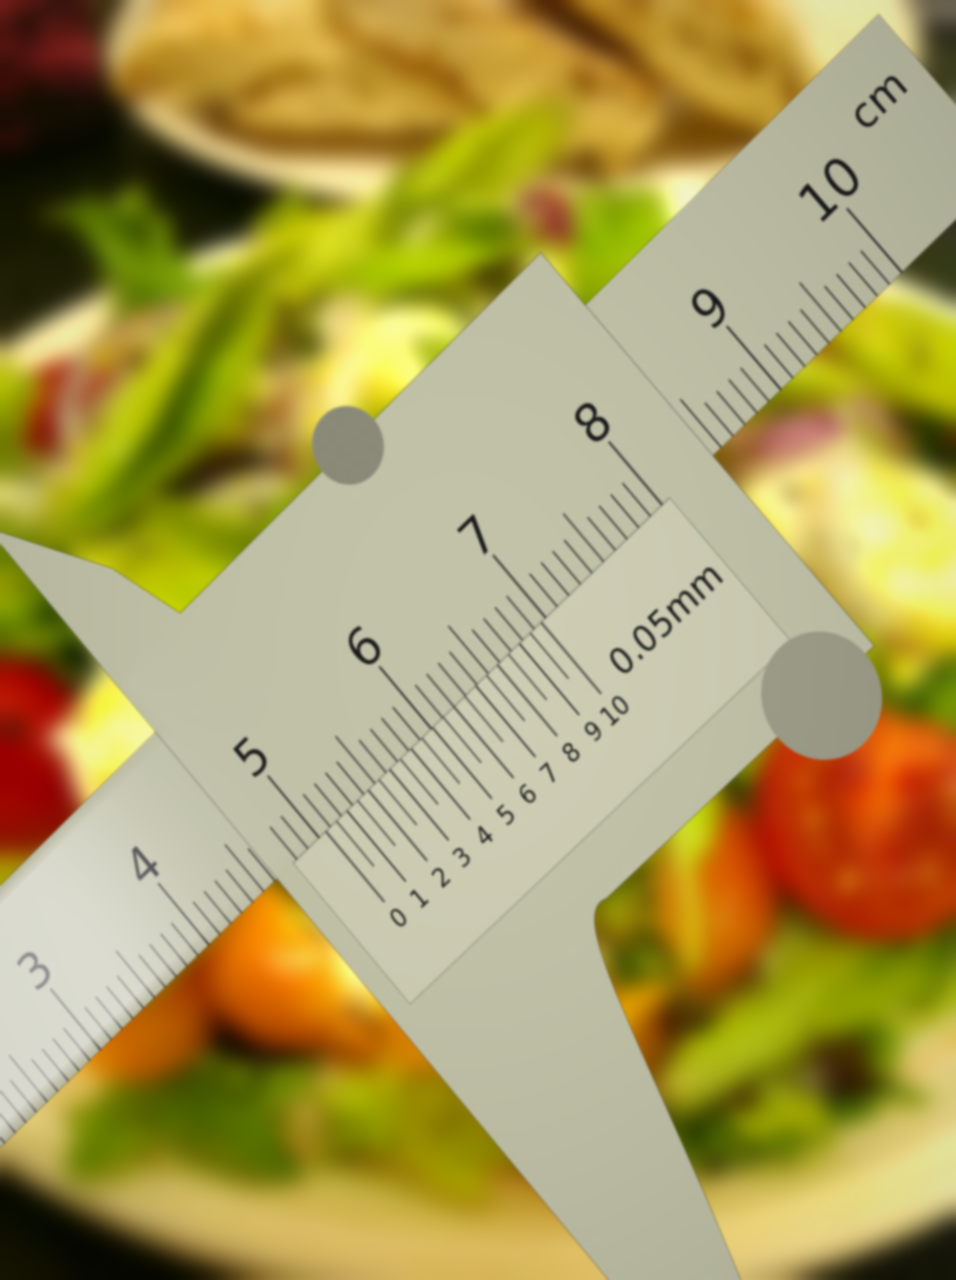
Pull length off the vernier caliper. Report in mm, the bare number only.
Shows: 50.6
